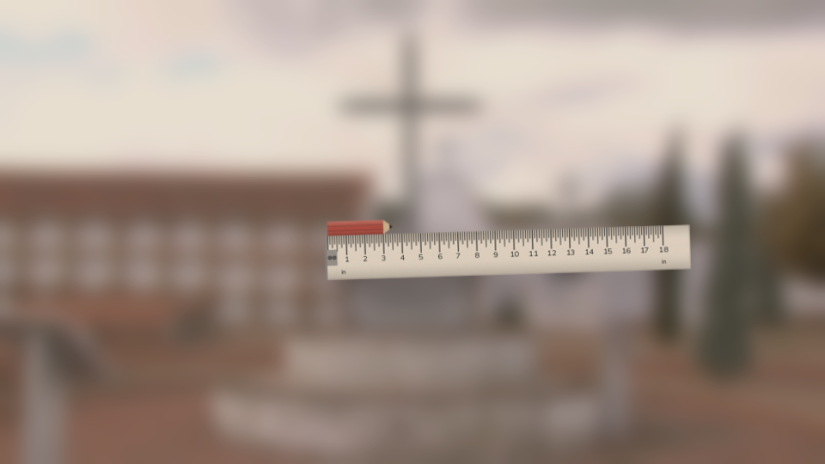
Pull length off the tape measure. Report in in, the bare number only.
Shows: 3.5
